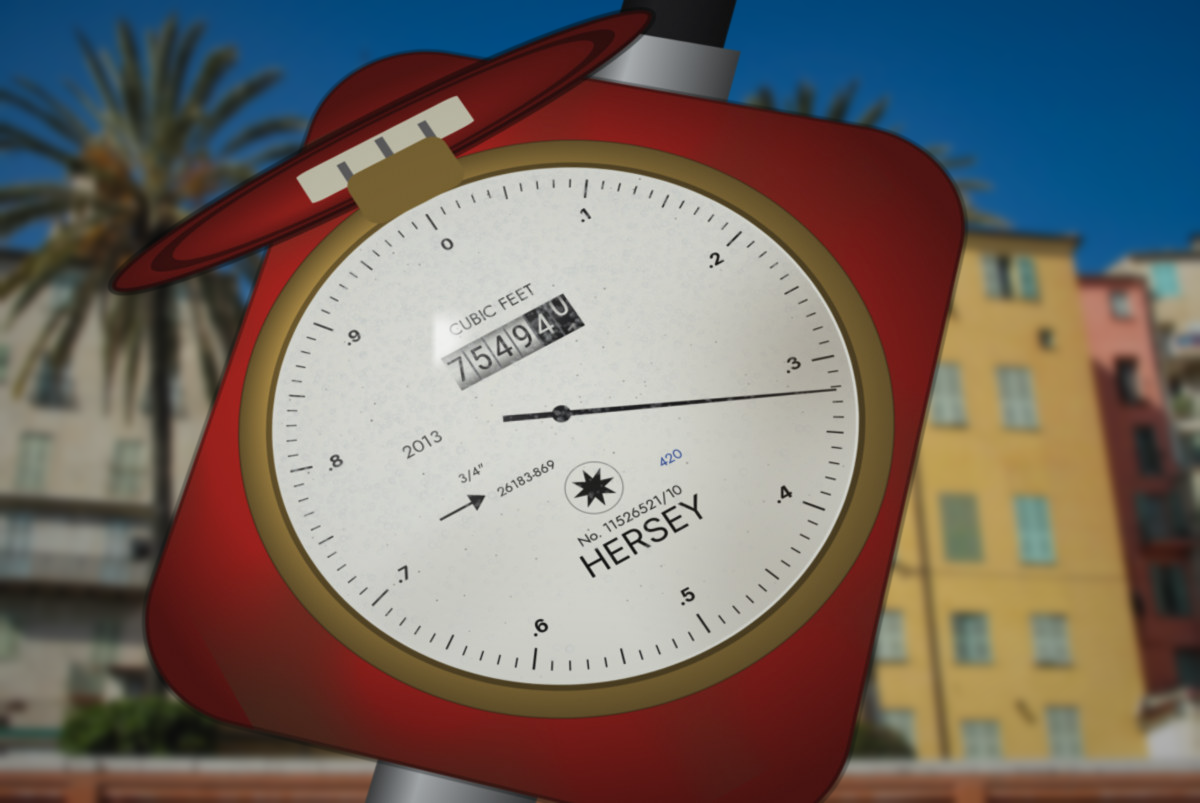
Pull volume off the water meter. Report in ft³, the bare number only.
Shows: 754940.32
